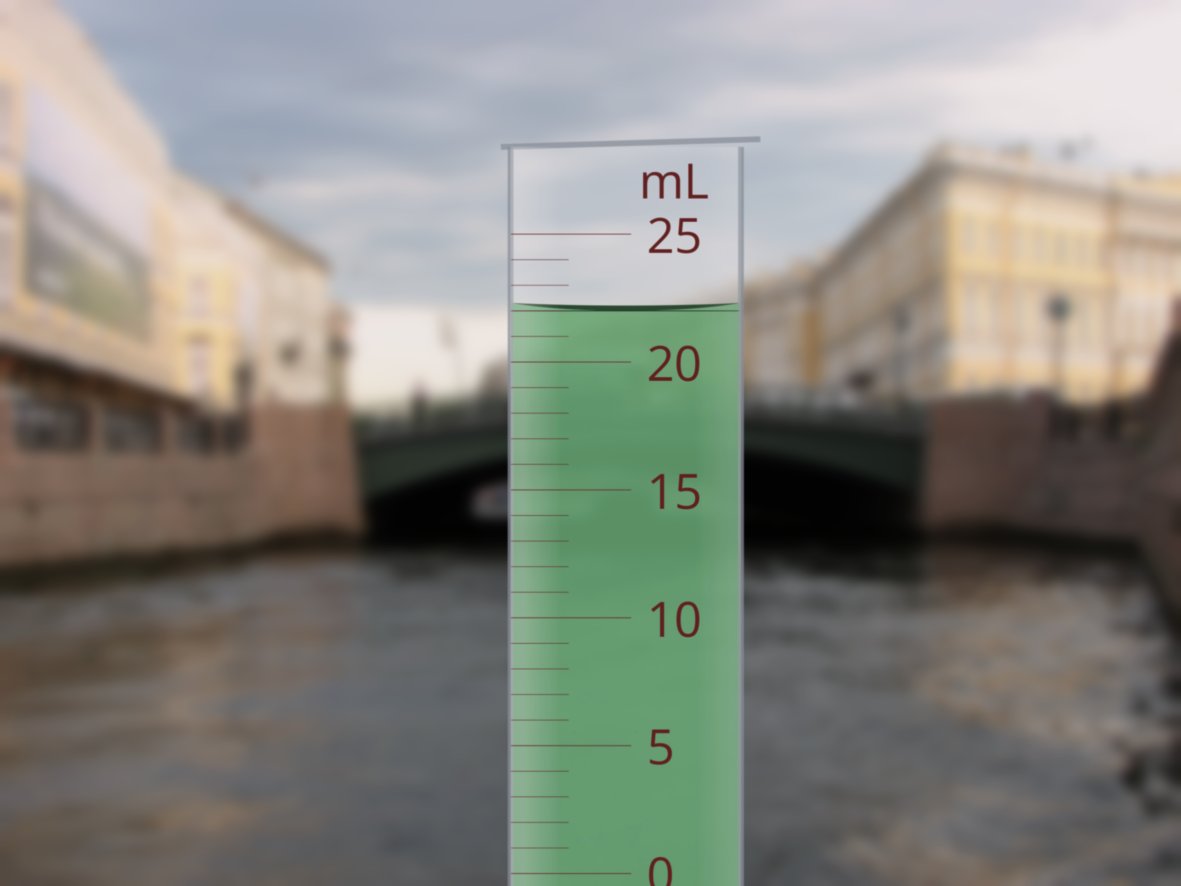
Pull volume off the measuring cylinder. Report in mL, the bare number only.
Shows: 22
